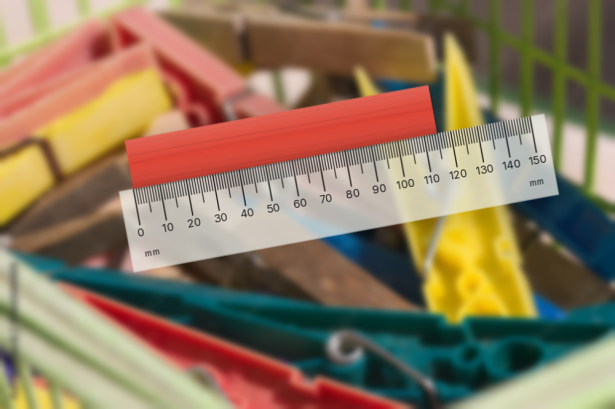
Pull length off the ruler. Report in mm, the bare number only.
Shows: 115
